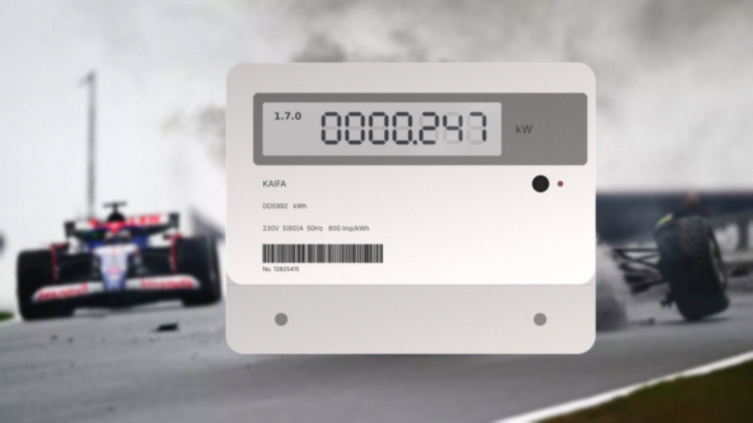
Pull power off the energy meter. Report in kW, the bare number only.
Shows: 0.247
